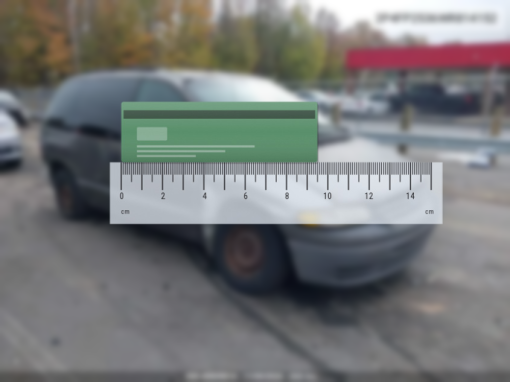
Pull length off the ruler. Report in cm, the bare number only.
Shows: 9.5
